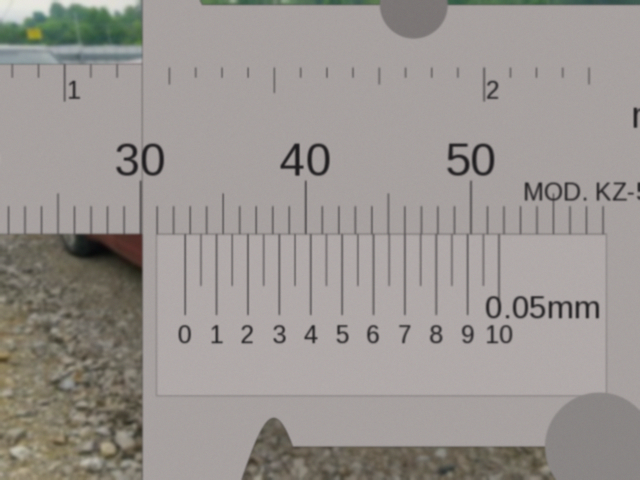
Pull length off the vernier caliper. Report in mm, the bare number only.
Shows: 32.7
